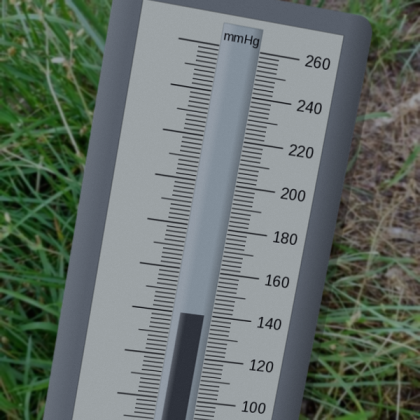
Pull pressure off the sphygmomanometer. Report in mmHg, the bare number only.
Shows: 140
